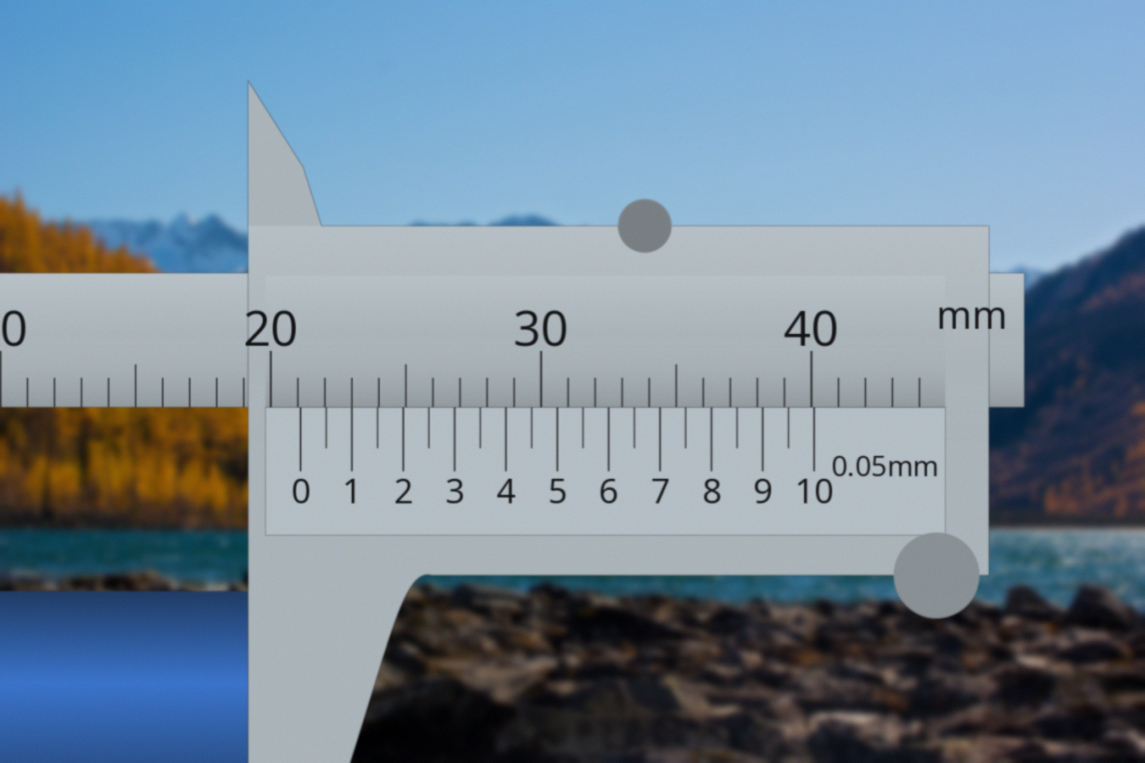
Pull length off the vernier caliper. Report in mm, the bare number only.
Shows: 21.10
